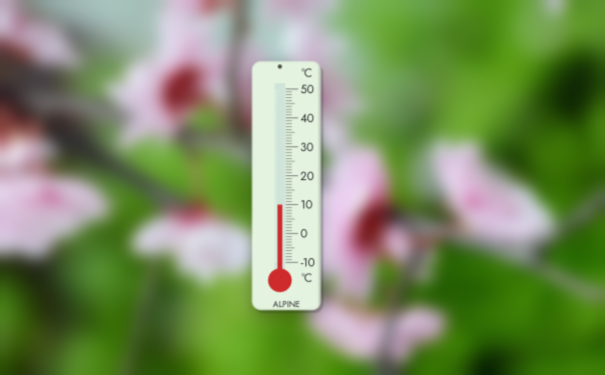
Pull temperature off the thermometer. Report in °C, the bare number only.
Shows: 10
